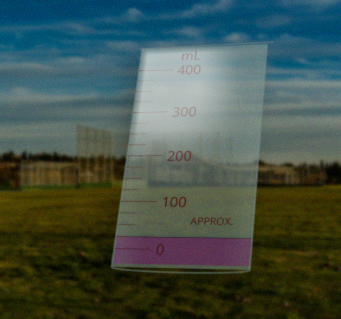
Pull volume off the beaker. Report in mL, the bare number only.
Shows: 25
